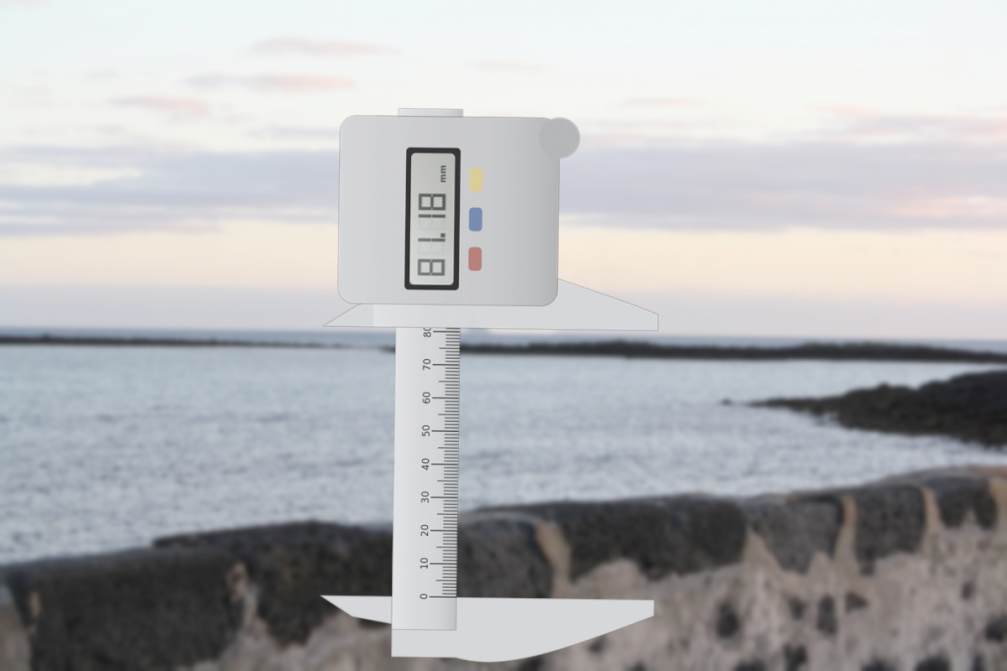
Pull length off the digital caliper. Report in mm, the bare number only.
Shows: 81.18
